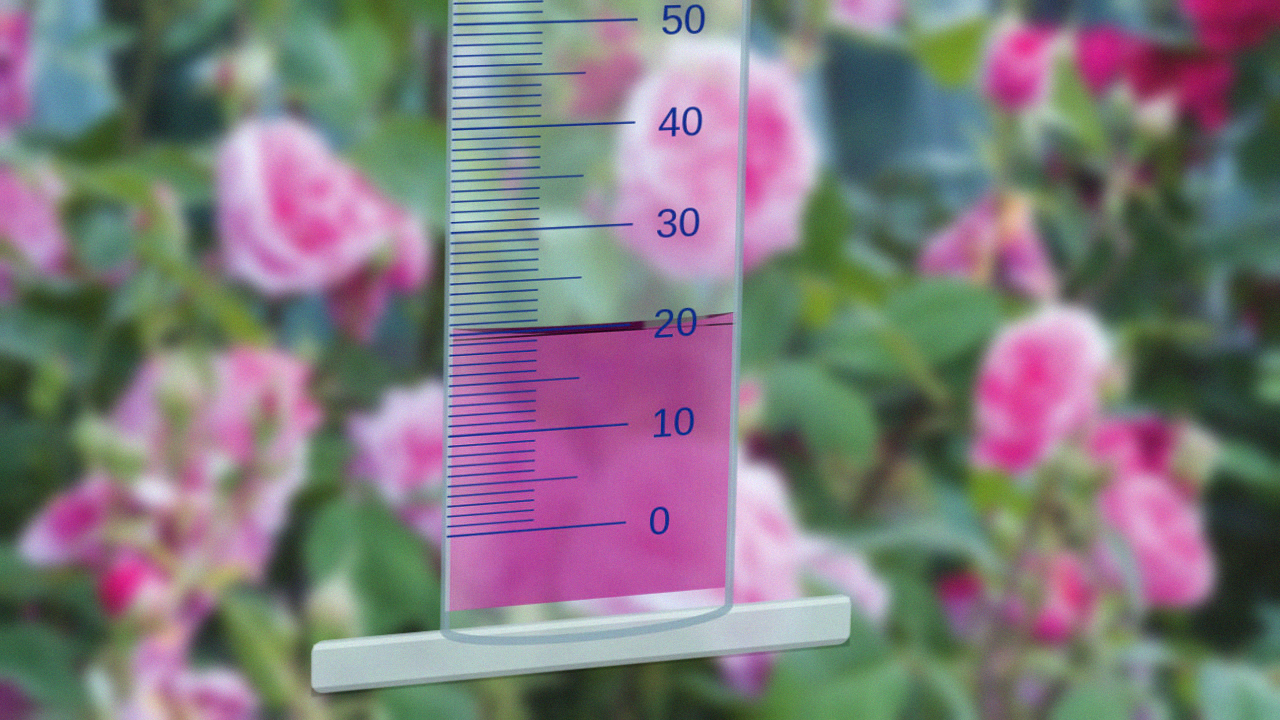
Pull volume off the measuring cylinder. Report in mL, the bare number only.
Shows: 19.5
